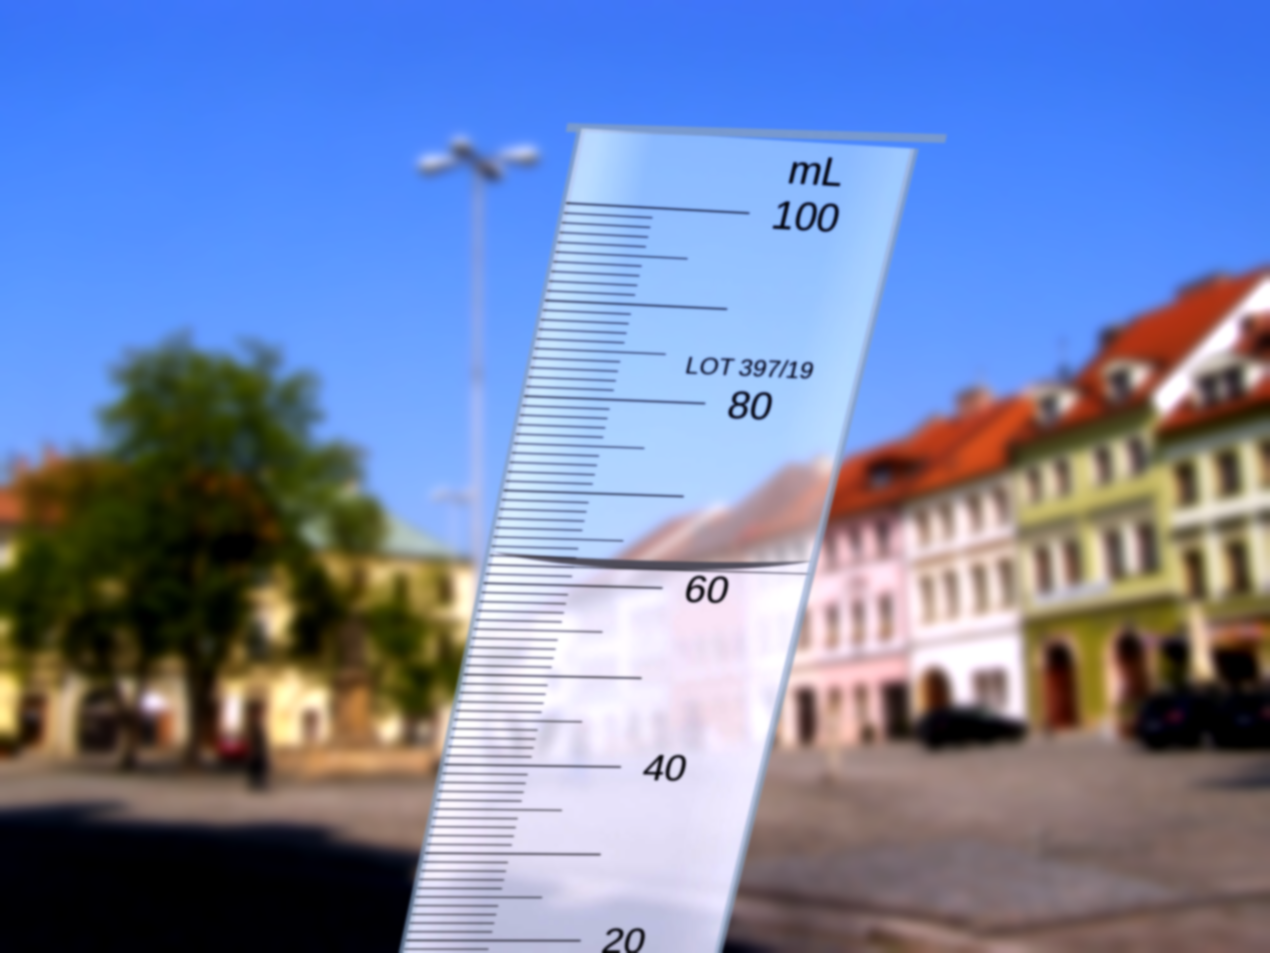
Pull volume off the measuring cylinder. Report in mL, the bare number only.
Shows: 62
